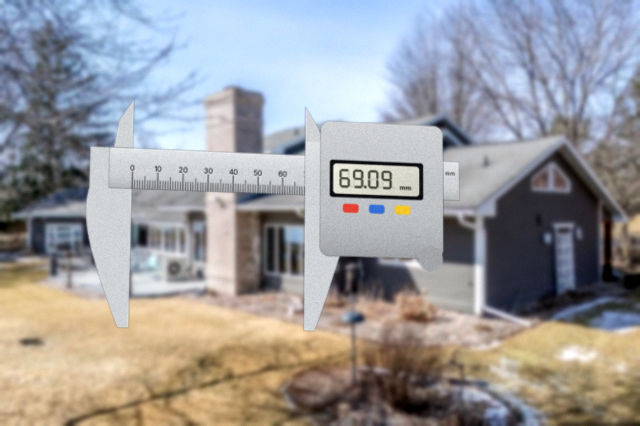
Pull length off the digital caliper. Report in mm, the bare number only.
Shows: 69.09
